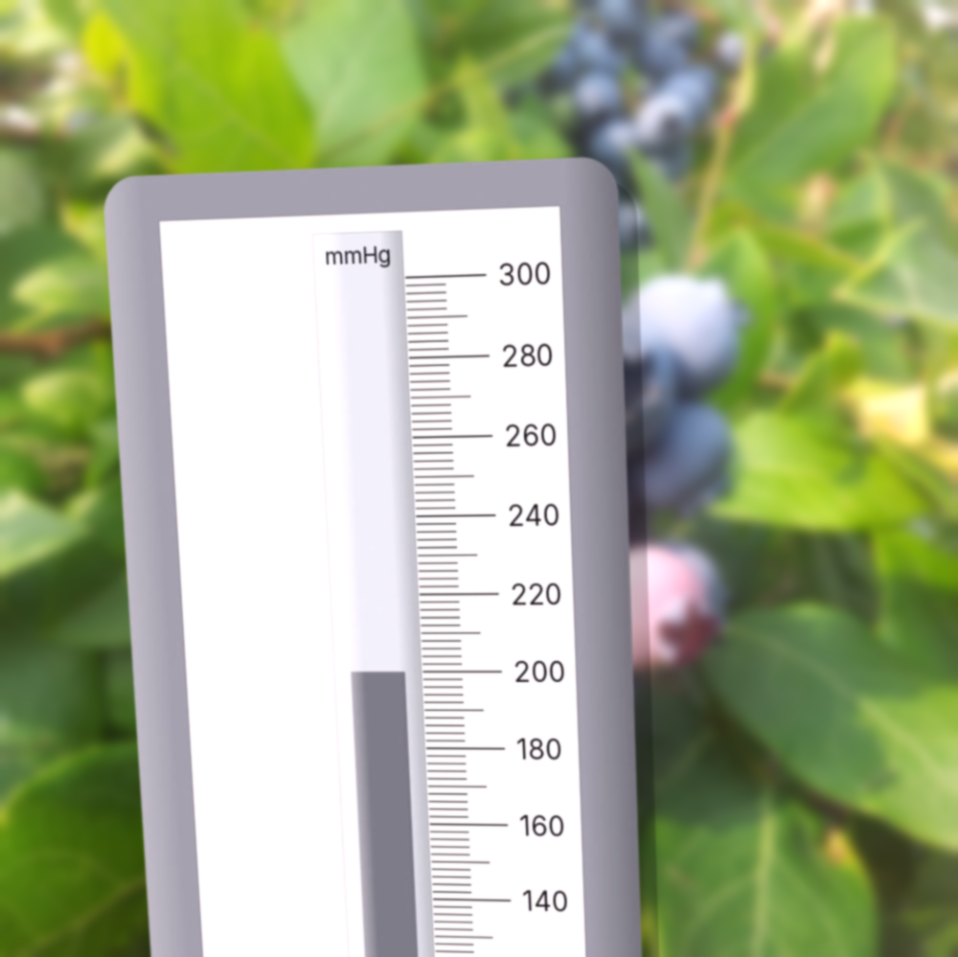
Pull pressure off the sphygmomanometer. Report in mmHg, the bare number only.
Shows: 200
